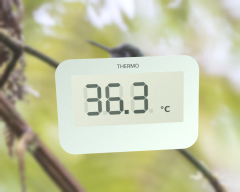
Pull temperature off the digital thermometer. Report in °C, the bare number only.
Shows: 36.3
